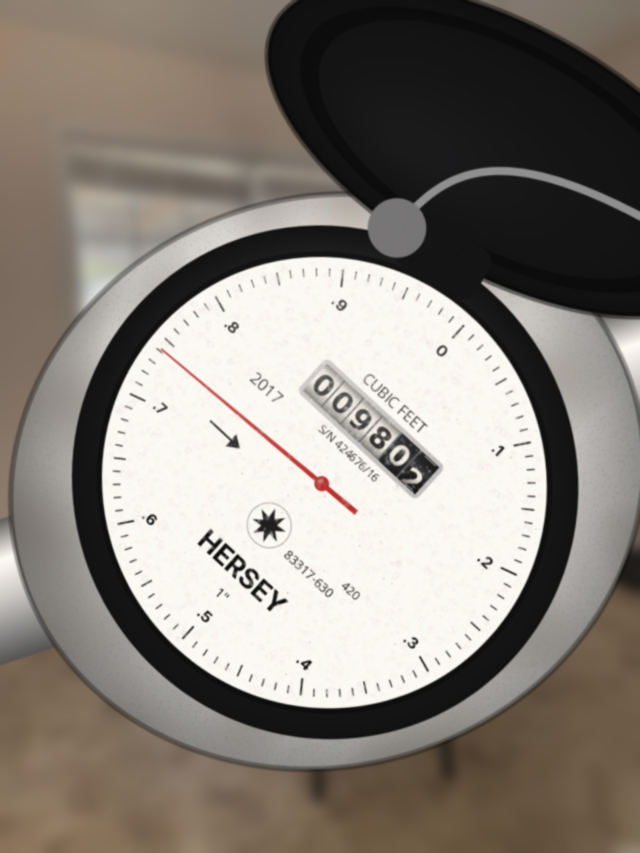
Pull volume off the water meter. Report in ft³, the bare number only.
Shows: 9801.74
